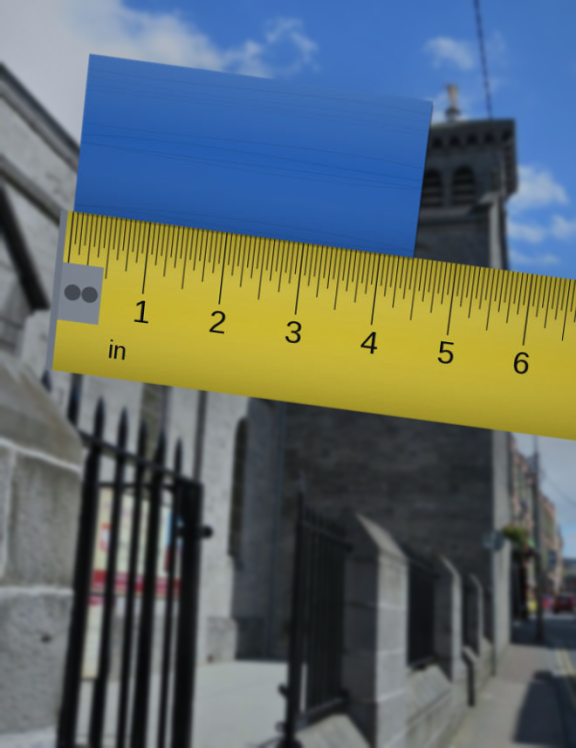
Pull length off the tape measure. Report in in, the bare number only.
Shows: 4.4375
